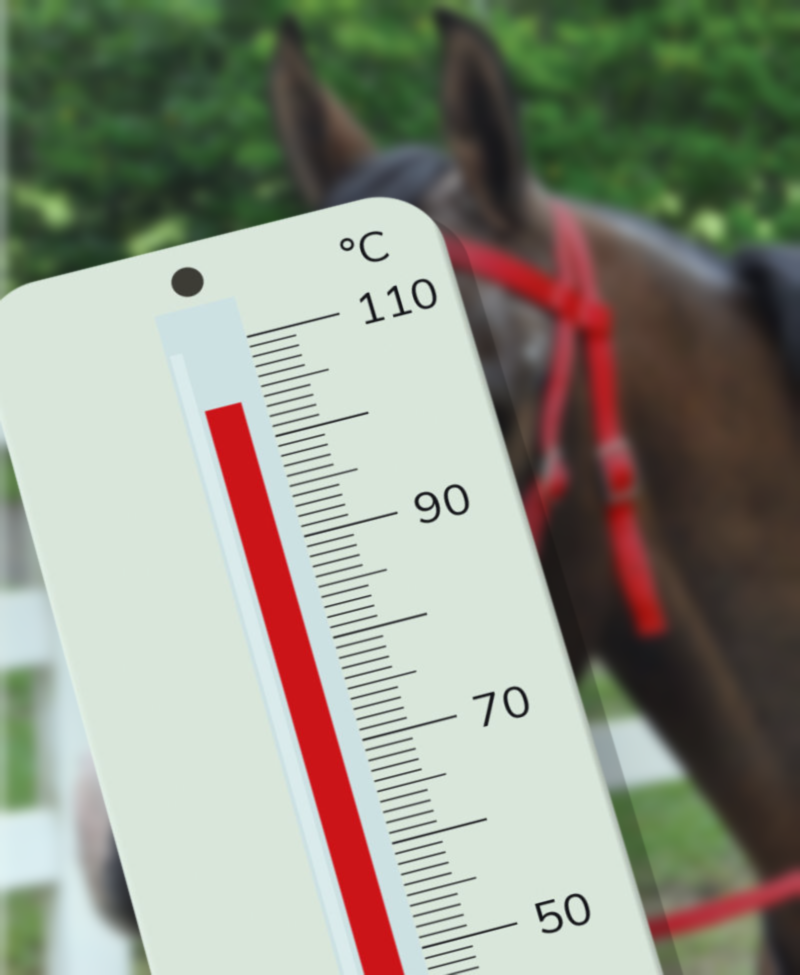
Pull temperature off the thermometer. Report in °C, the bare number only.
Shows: 104
